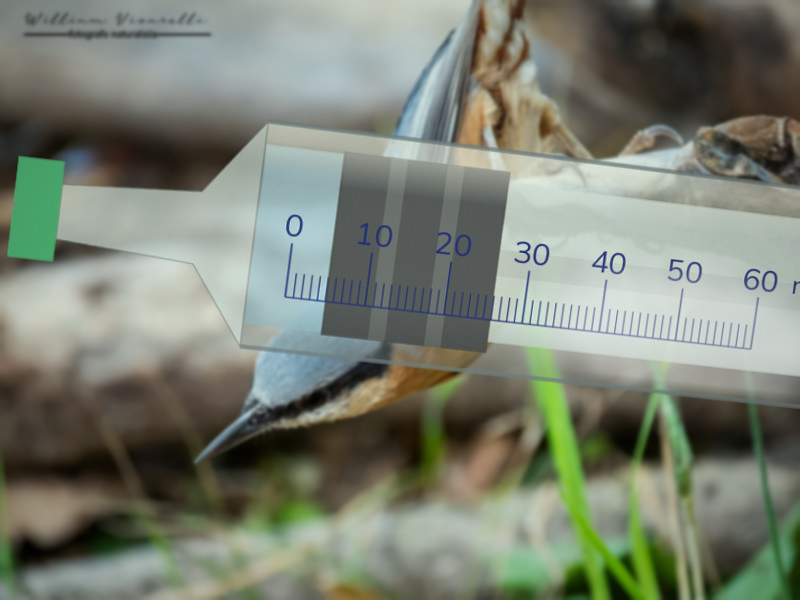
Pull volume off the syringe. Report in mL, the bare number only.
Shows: 5
